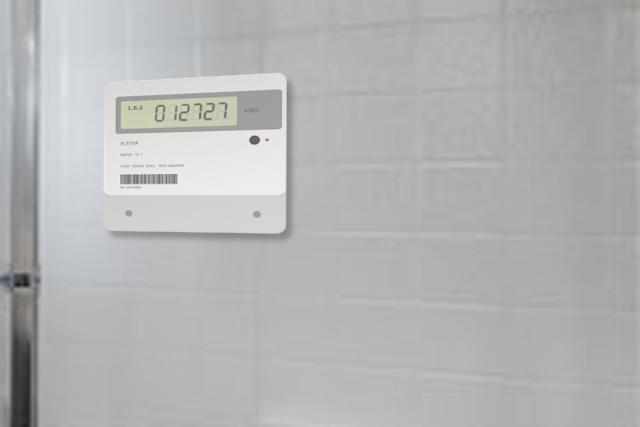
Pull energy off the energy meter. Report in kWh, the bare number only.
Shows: 12727
